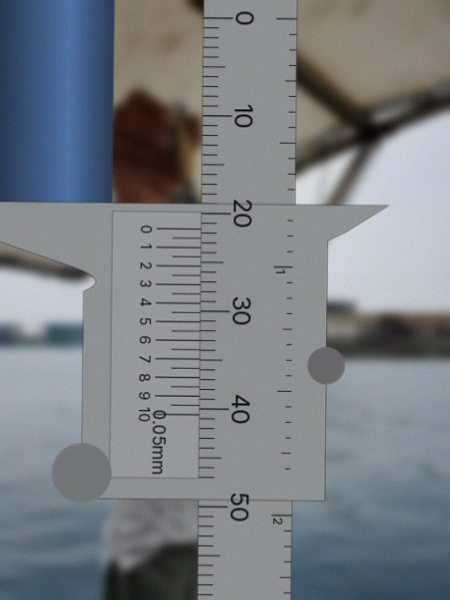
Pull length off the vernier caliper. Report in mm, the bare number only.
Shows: 21.6
